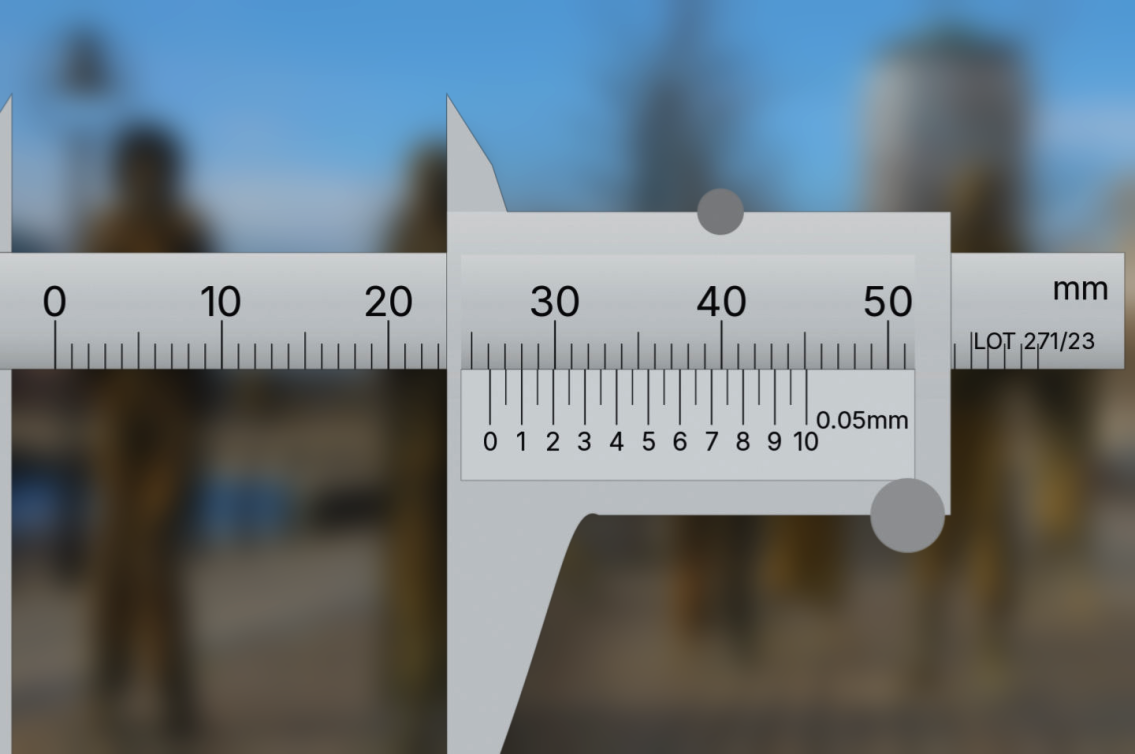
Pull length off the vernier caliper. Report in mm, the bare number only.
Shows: 26.1
